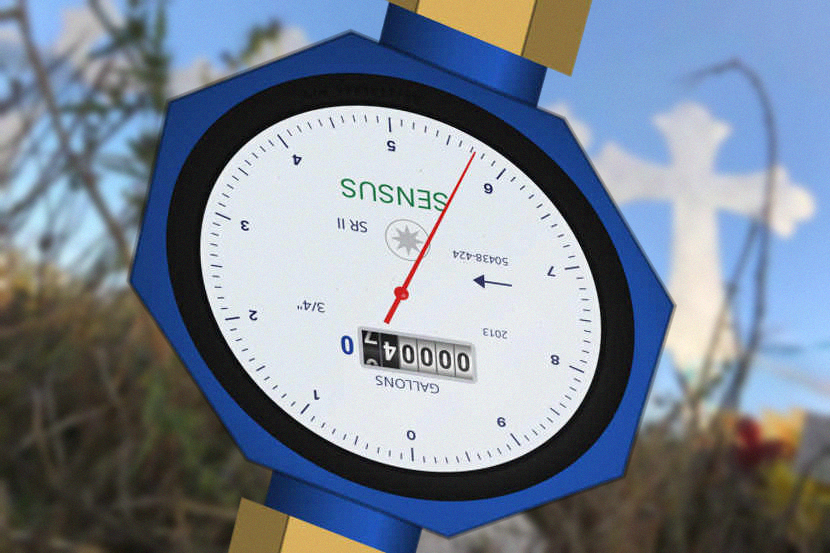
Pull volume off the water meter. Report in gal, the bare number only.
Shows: 465.7
